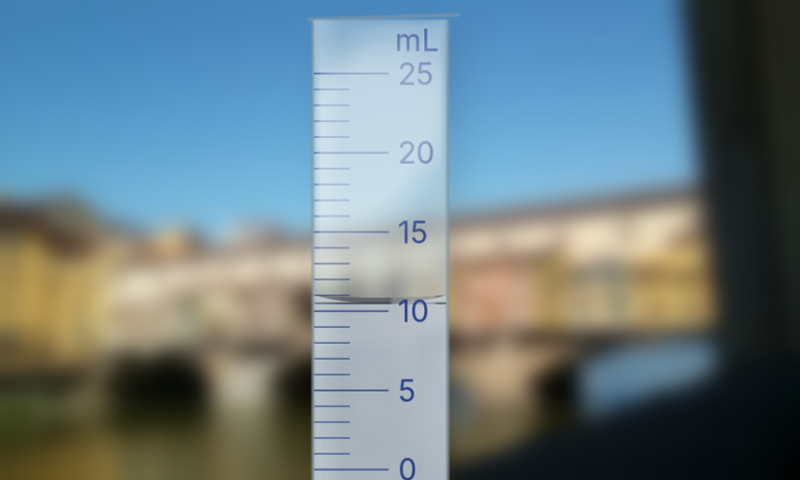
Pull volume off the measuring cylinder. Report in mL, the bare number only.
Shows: 10.5
